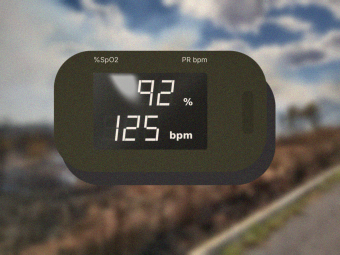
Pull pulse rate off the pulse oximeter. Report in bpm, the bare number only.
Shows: 125
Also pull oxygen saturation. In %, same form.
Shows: 92
